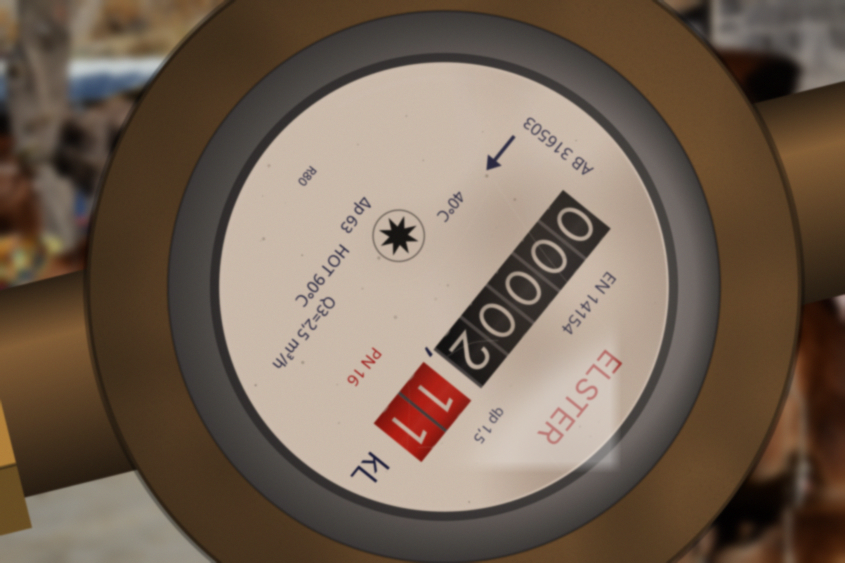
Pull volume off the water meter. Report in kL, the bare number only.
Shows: 2.11
